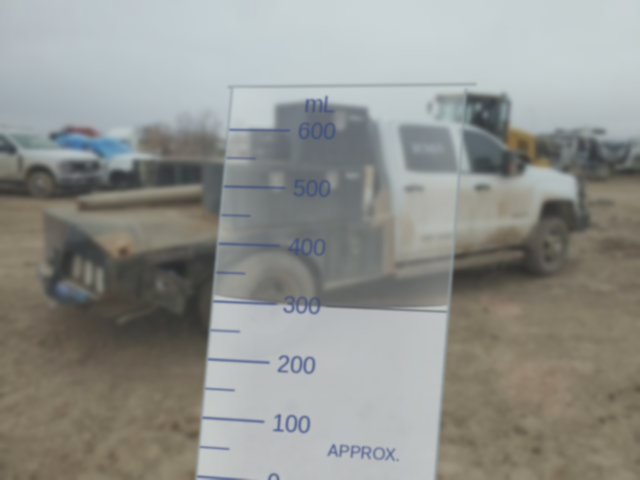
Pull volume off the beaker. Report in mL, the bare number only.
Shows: 300
